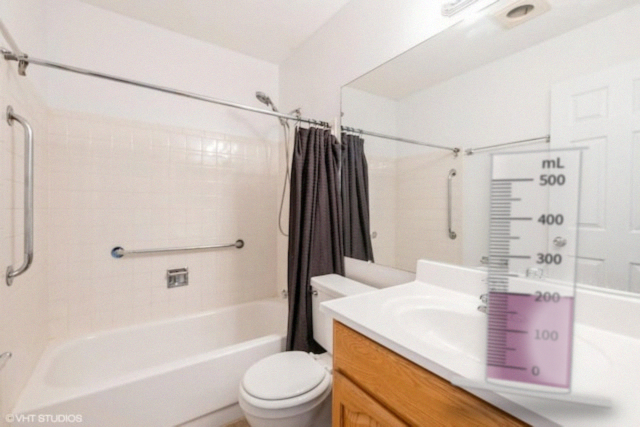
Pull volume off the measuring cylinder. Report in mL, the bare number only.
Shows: 200
